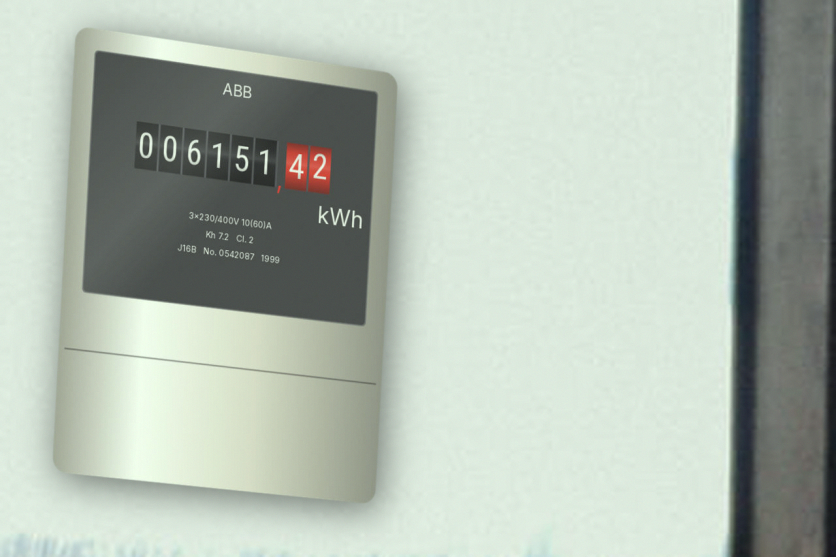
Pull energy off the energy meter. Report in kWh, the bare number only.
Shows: 6151.42
